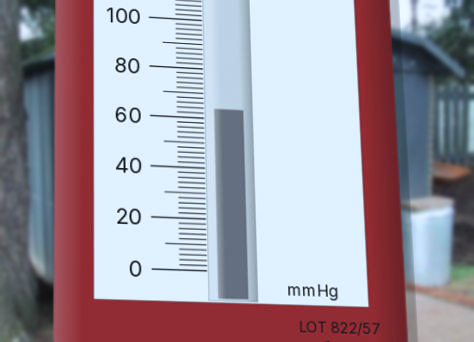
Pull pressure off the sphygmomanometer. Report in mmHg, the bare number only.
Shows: 64
